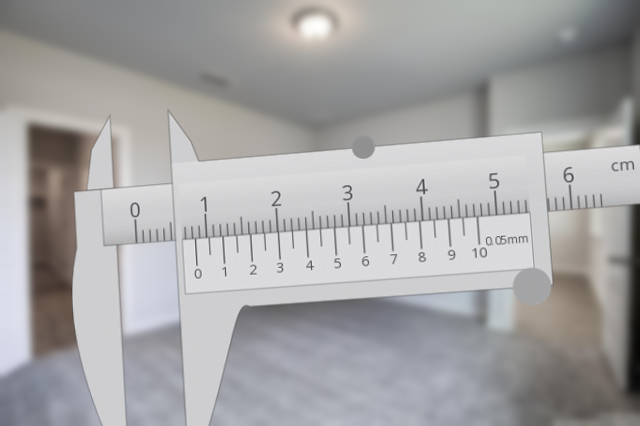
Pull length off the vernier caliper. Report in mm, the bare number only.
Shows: 8.4
